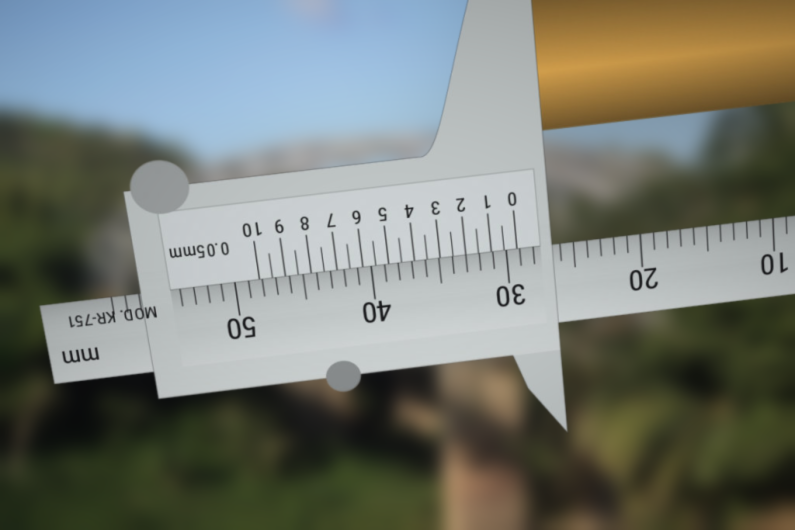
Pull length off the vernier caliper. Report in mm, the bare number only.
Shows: 29.2
